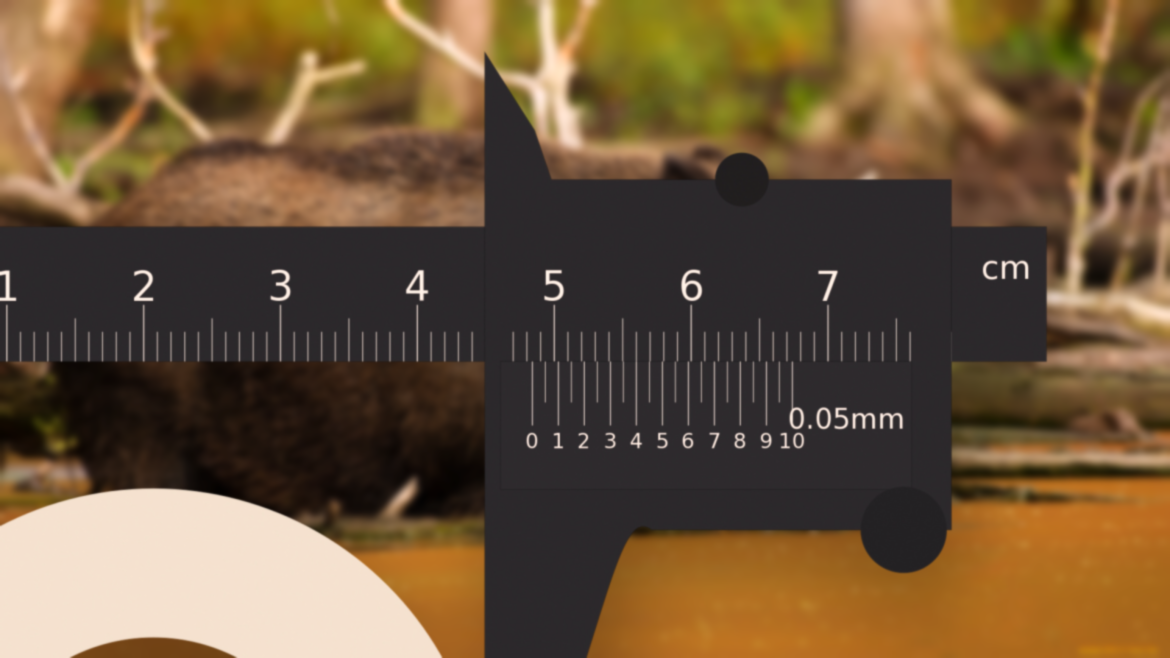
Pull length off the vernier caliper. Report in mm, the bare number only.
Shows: 48.4
